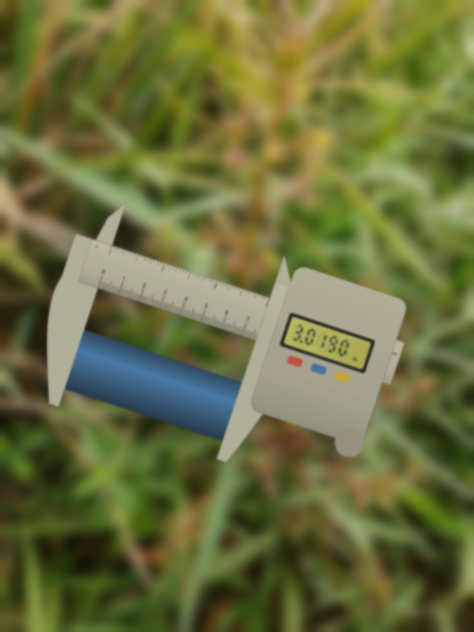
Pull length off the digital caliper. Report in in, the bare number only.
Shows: 3.0190
